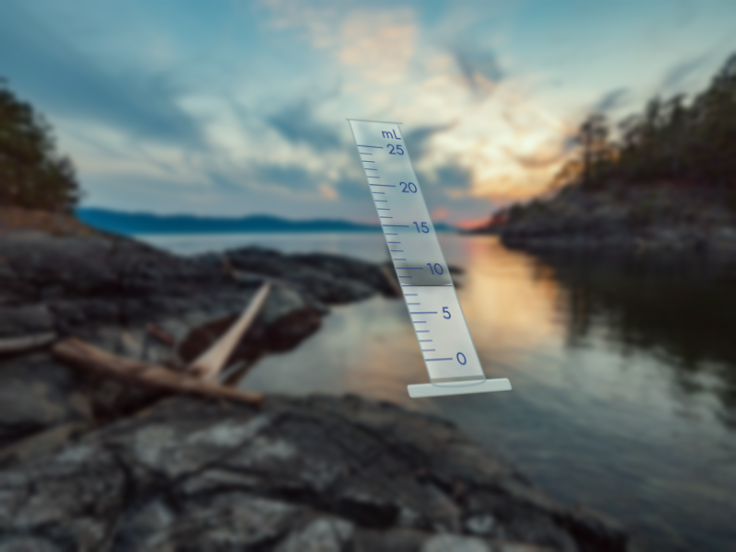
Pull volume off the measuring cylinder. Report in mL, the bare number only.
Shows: 8
